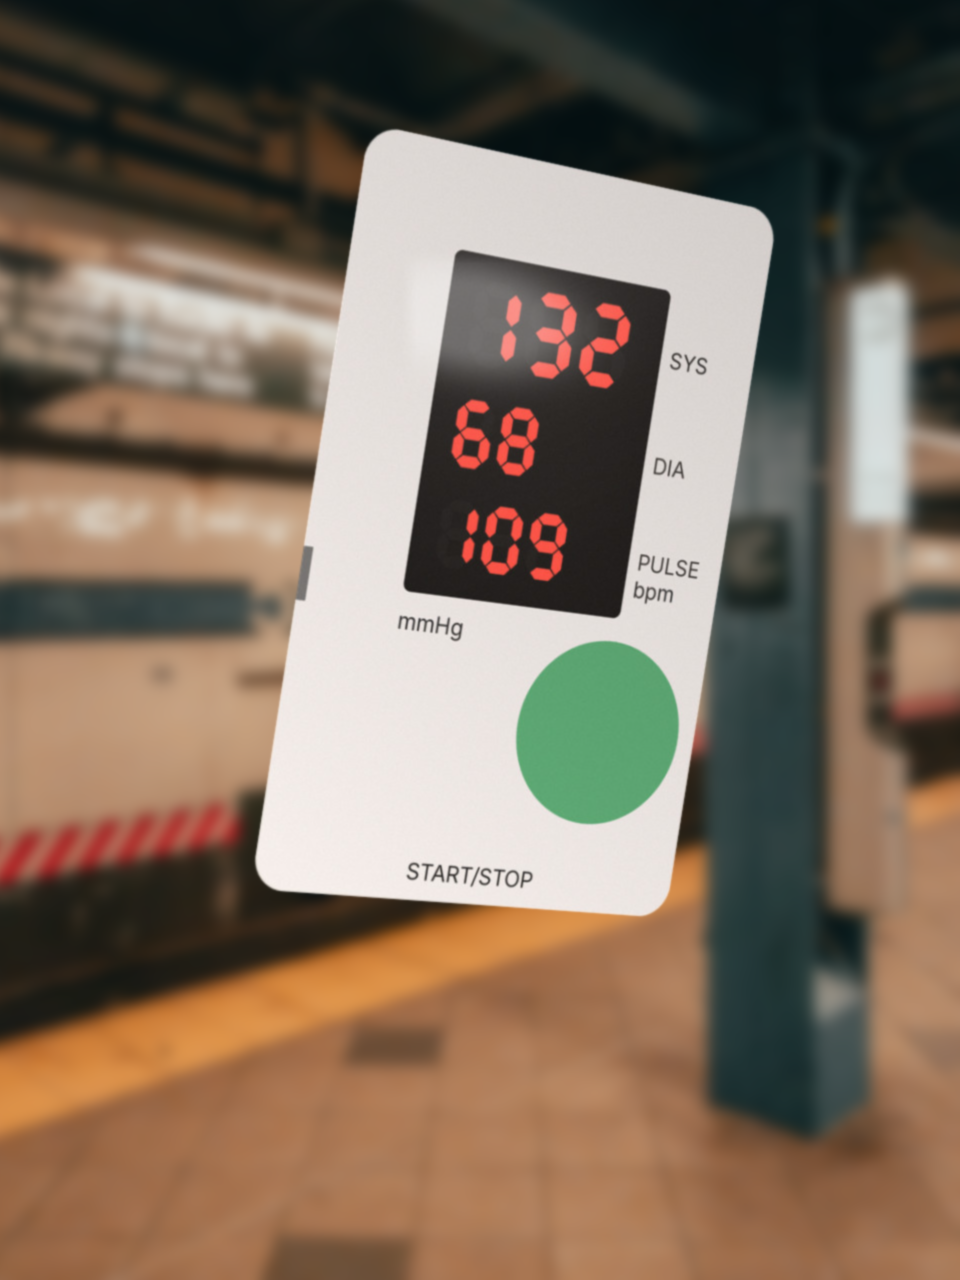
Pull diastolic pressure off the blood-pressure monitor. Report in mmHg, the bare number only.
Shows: 68
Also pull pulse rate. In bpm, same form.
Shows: 109
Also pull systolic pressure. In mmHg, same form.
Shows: 132
